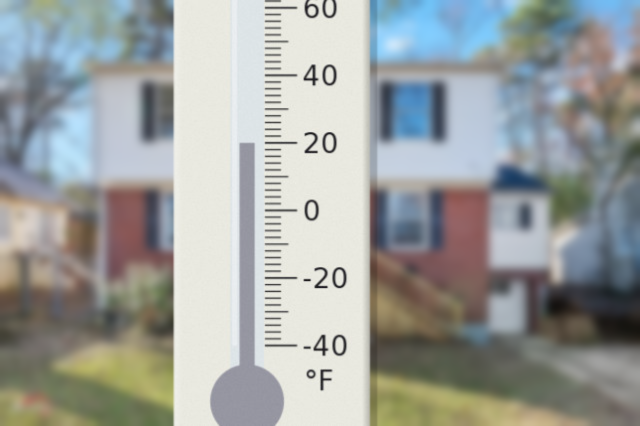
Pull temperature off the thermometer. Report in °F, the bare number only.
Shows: 20
